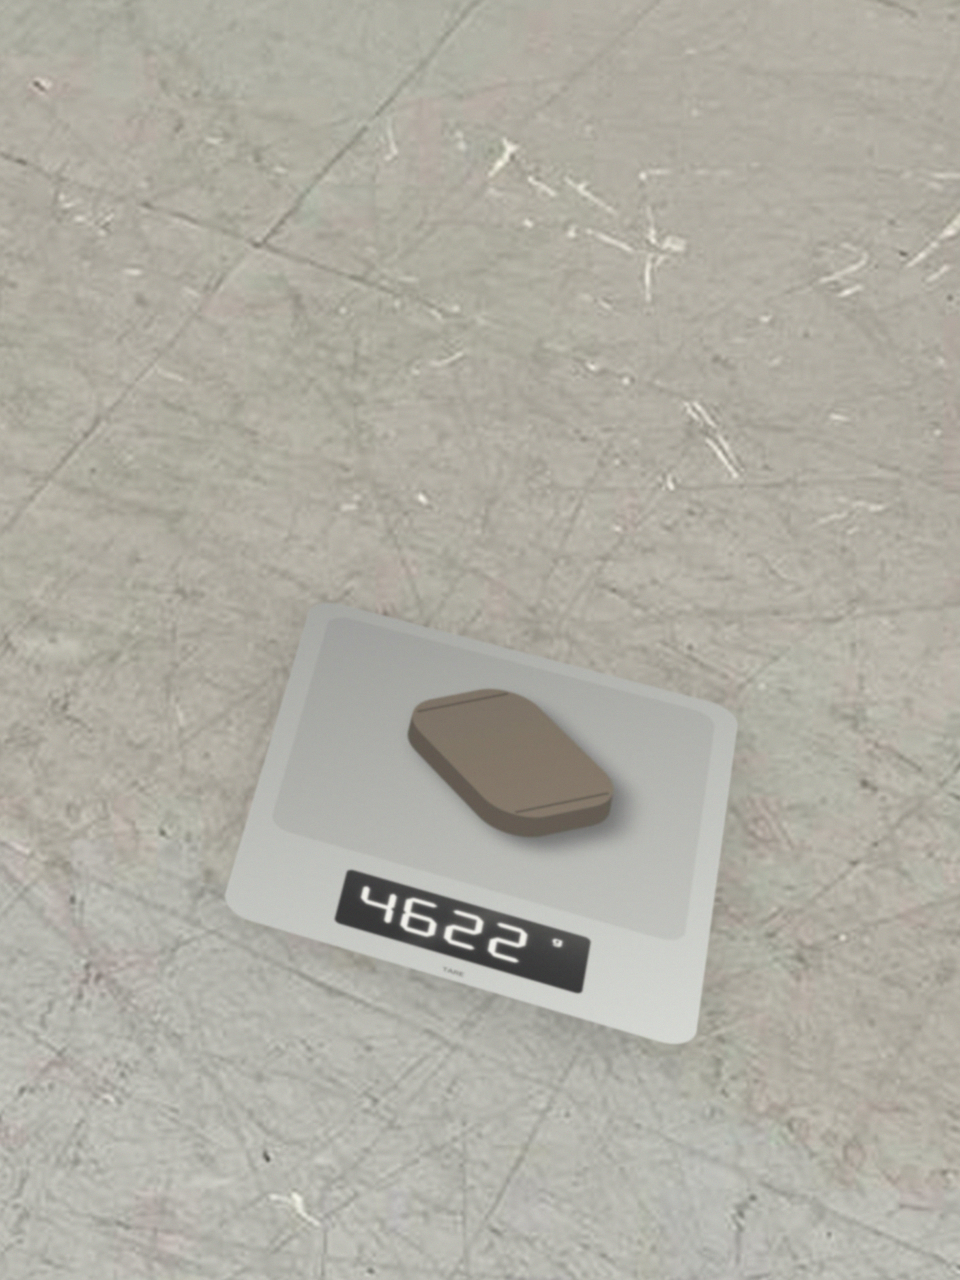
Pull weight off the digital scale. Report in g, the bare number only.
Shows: 4622
